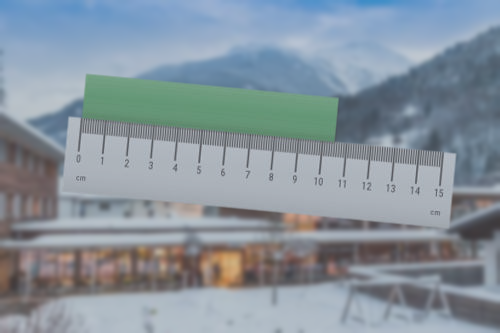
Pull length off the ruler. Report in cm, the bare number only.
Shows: 10.5
